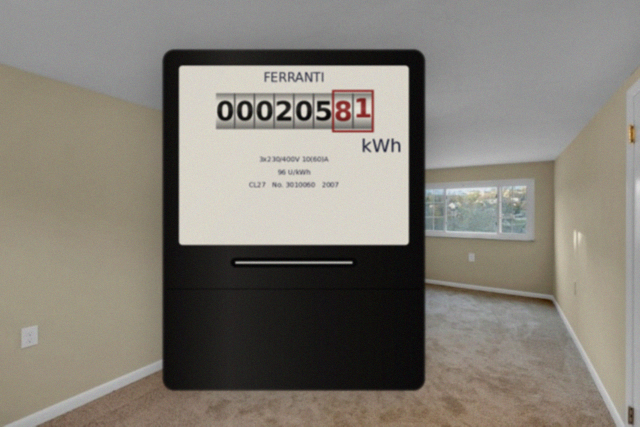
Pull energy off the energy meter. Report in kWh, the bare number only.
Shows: 205.81
